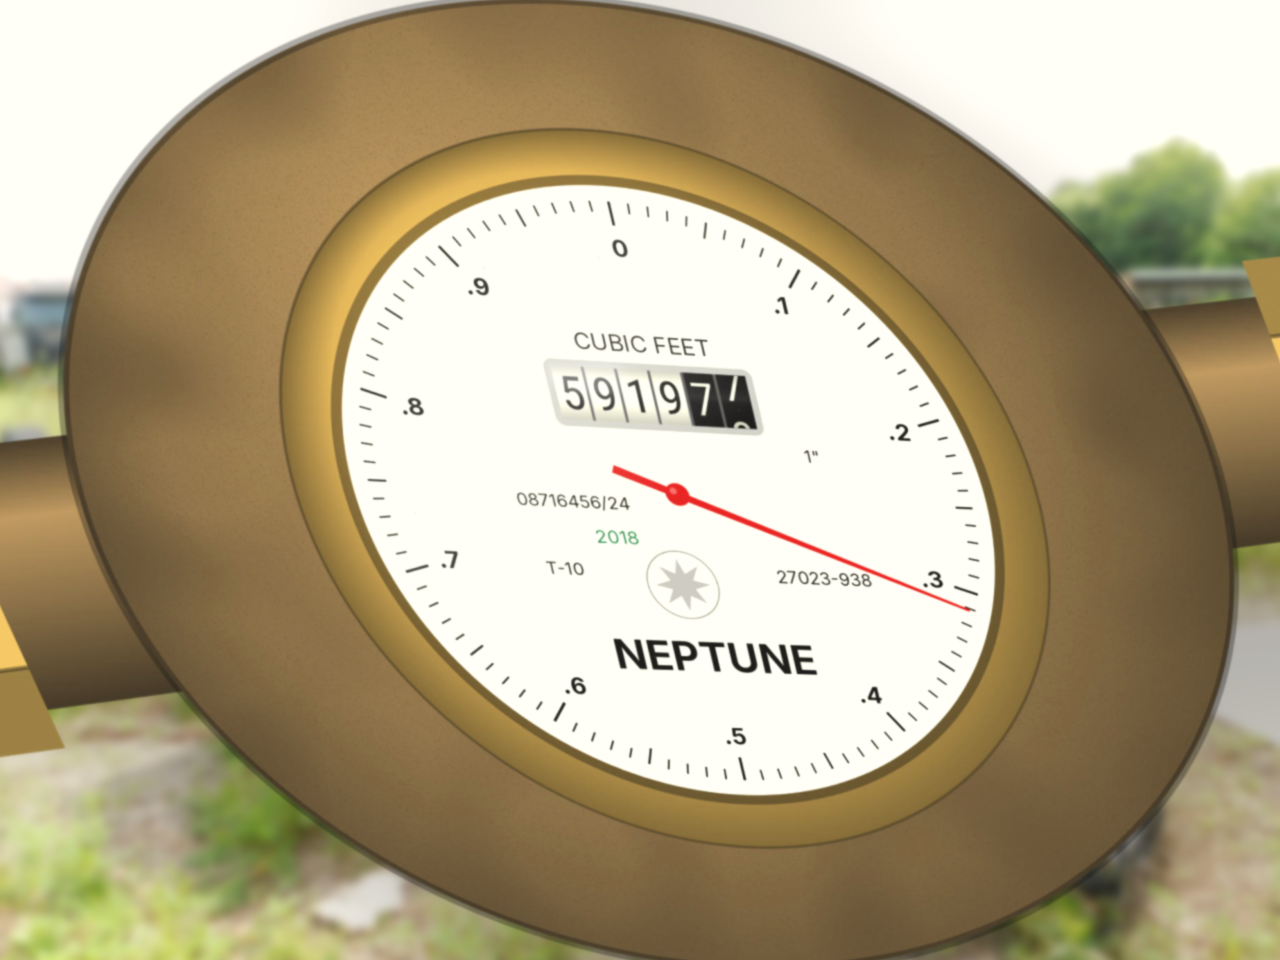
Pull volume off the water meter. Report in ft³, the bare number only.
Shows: 591977.31
